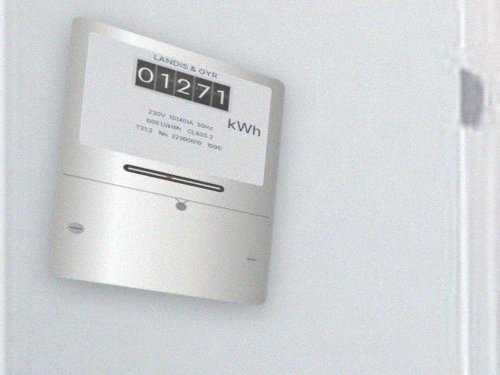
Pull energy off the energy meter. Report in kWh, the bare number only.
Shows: 1271
